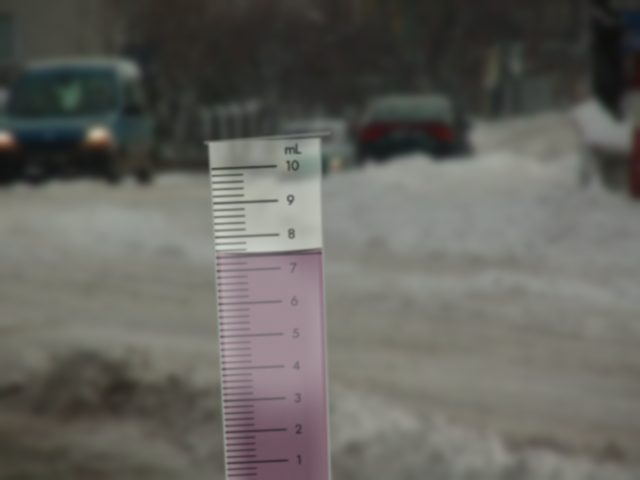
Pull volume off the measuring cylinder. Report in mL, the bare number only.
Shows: 7.4
